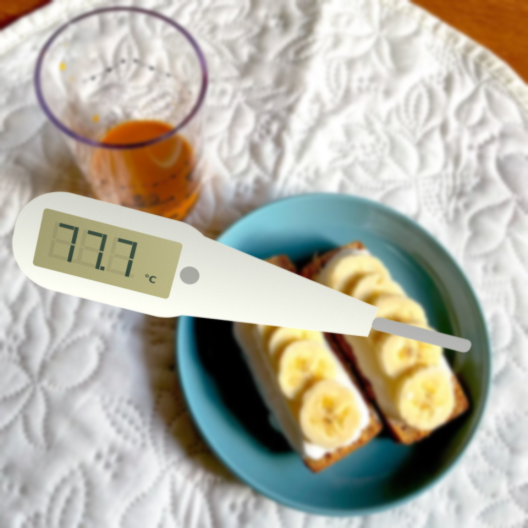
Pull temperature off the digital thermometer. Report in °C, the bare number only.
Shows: 77.7
